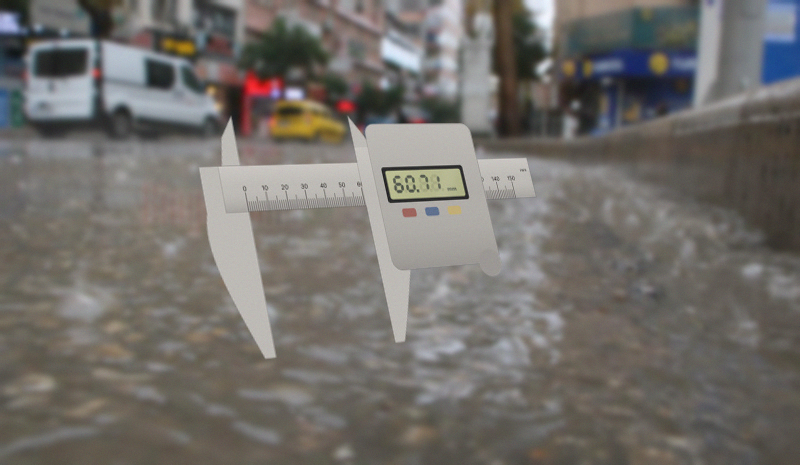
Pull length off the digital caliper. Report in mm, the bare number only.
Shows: 60.71
